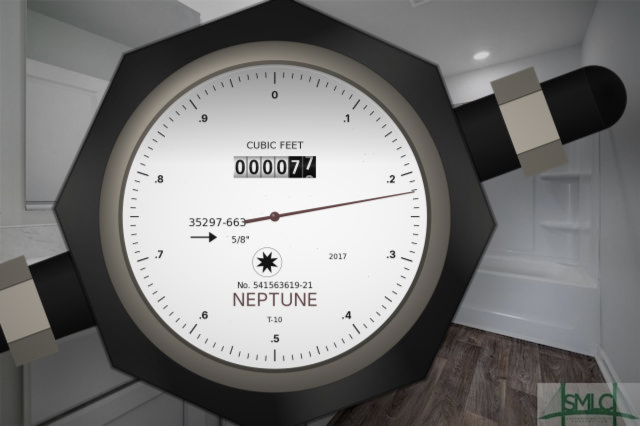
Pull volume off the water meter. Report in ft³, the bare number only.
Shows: 77.22
